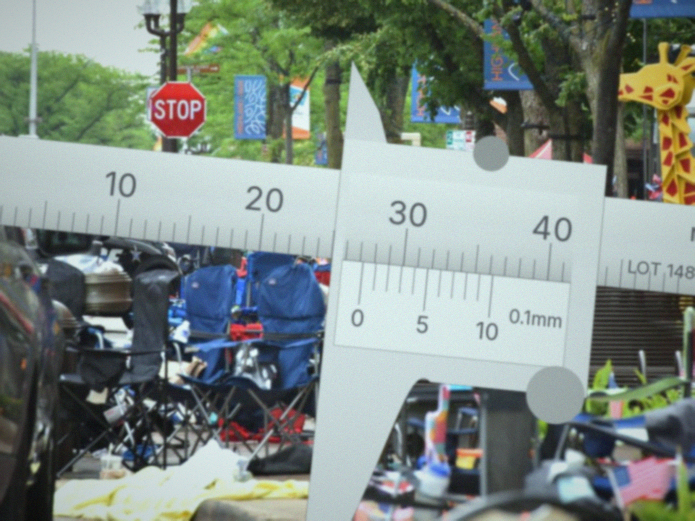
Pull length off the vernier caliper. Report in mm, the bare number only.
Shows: 27.2
